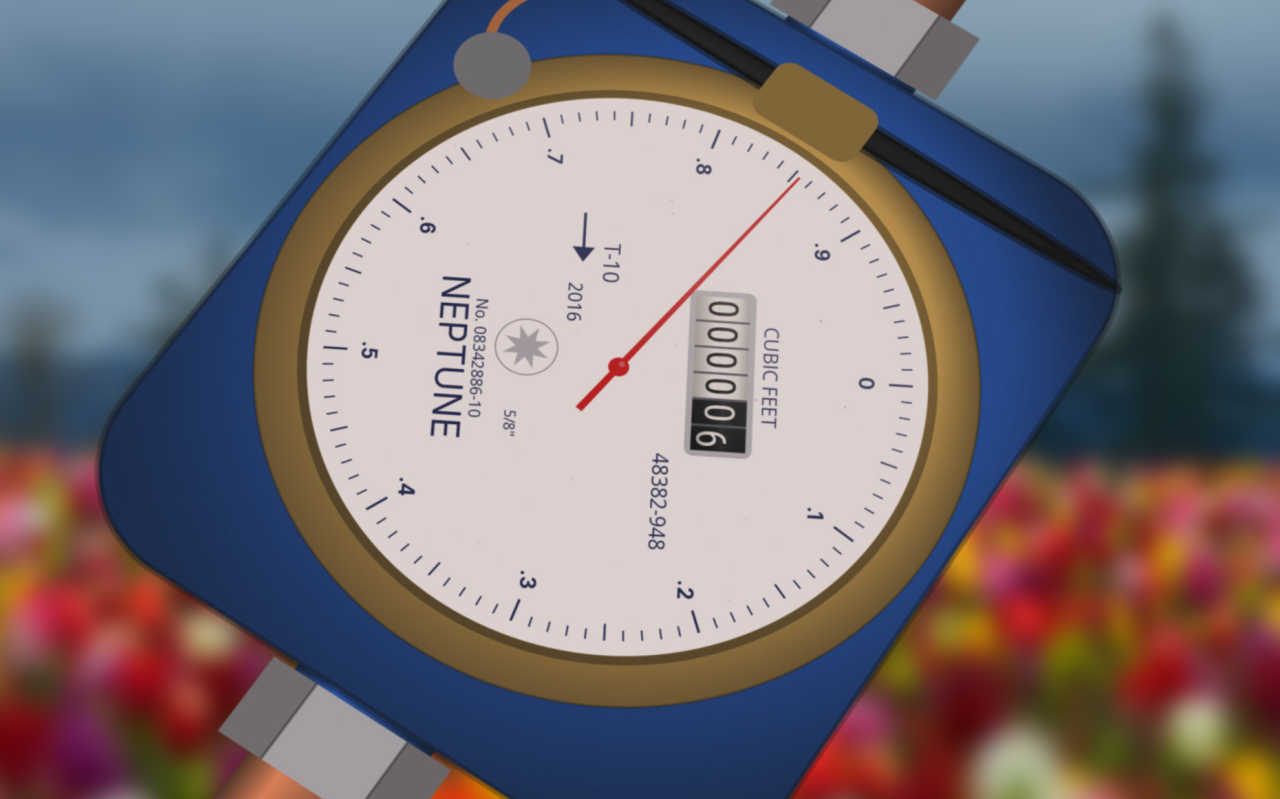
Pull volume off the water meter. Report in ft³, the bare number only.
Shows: 5.85
